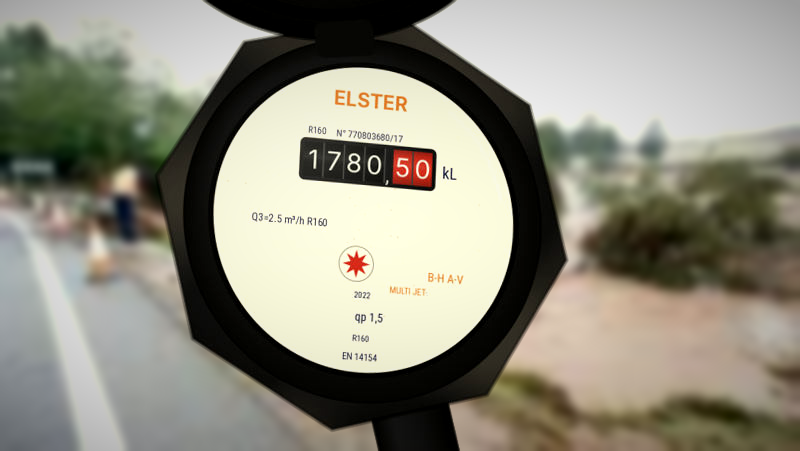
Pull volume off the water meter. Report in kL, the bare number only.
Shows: 1780.50
